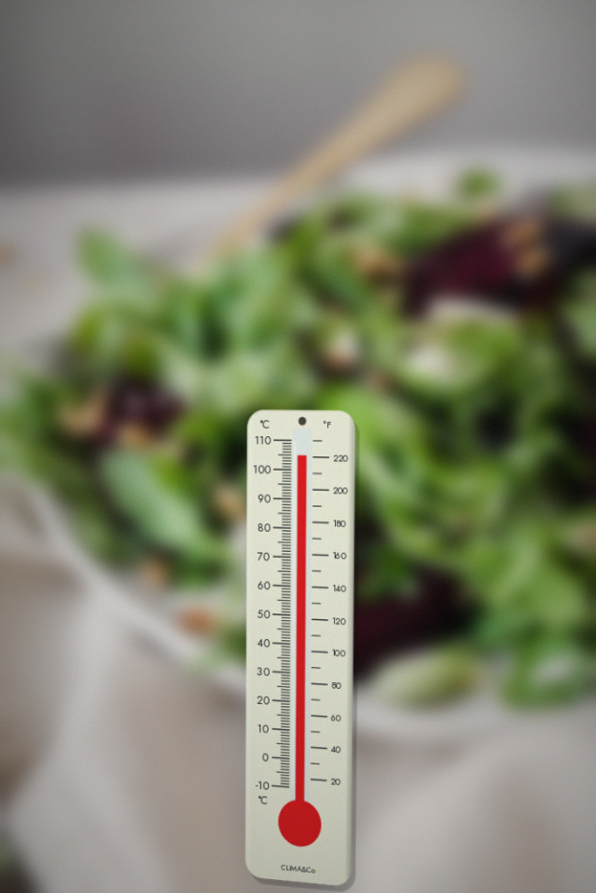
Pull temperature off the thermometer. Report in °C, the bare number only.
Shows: 105
